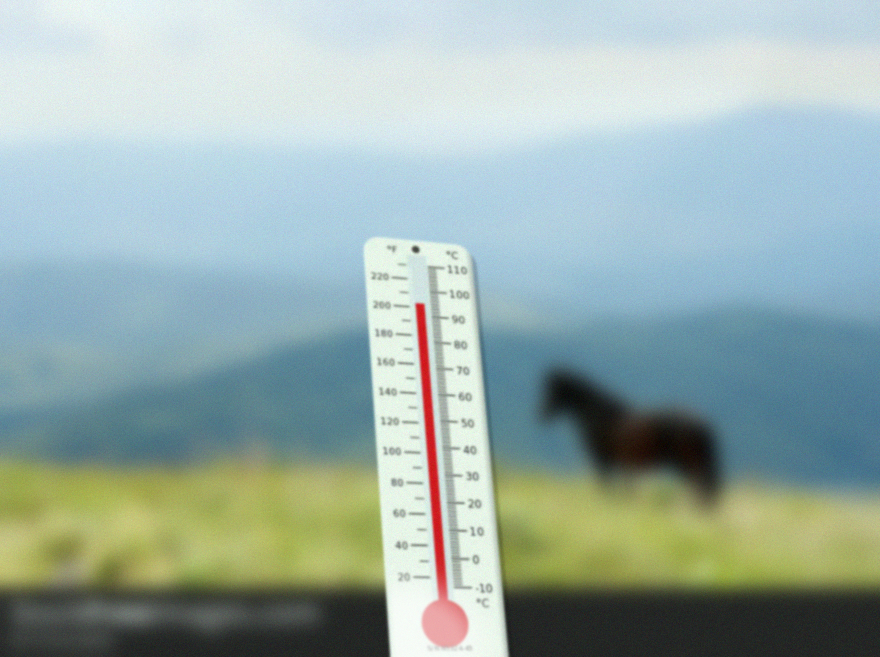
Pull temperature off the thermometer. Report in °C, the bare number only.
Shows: 95
